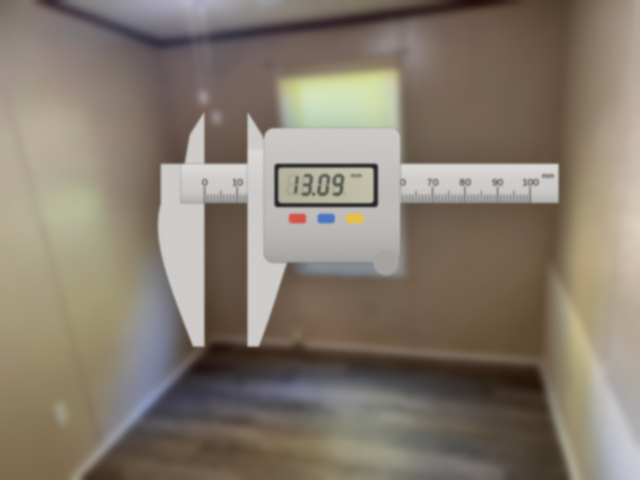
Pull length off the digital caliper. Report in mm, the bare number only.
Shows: 13.09
